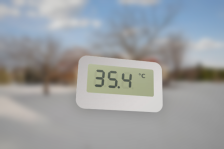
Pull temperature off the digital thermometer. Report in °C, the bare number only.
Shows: 35.4
